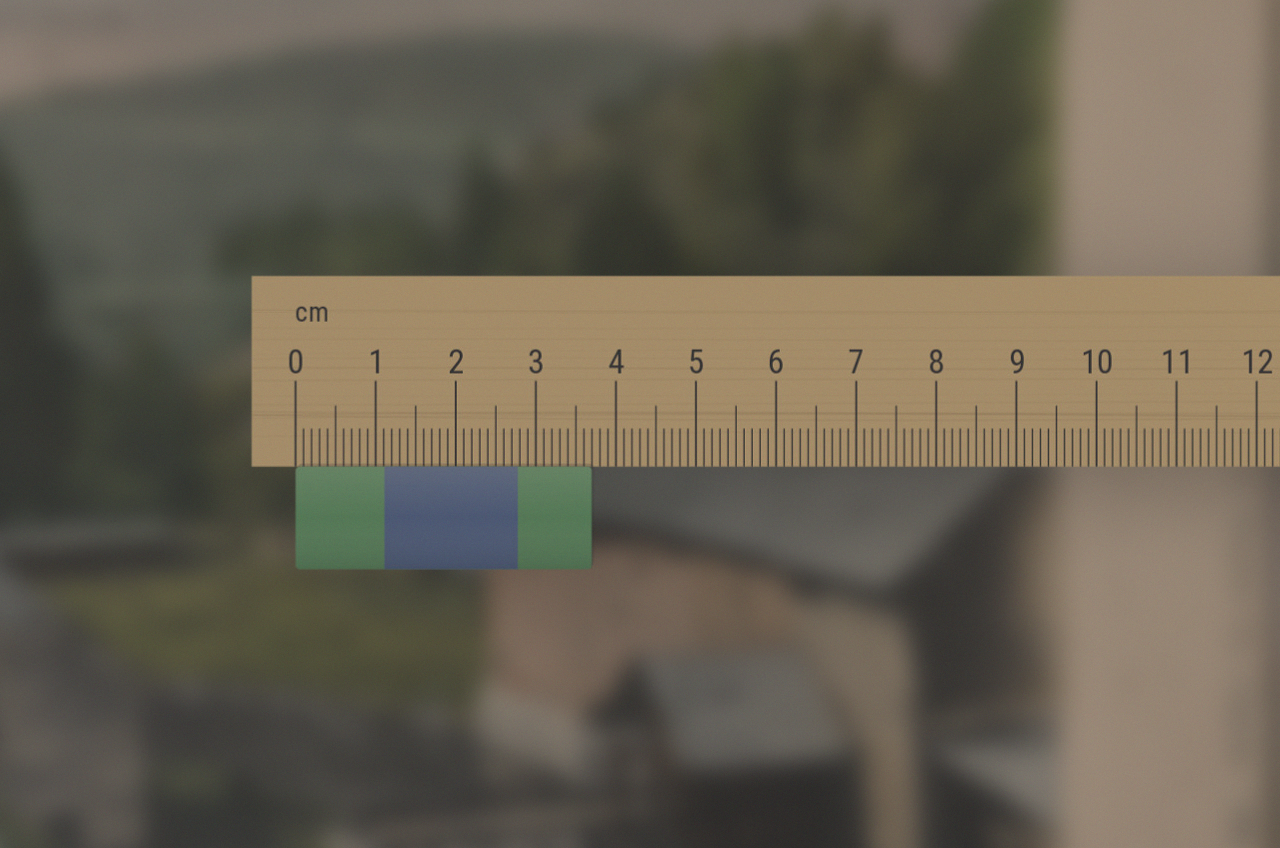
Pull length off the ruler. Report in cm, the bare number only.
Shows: 3.7
